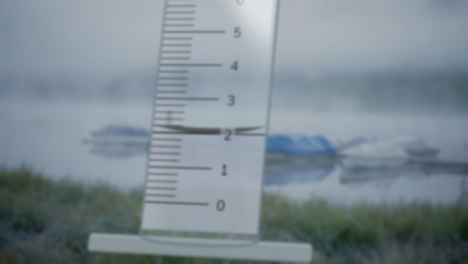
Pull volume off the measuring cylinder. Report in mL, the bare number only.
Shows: 2
